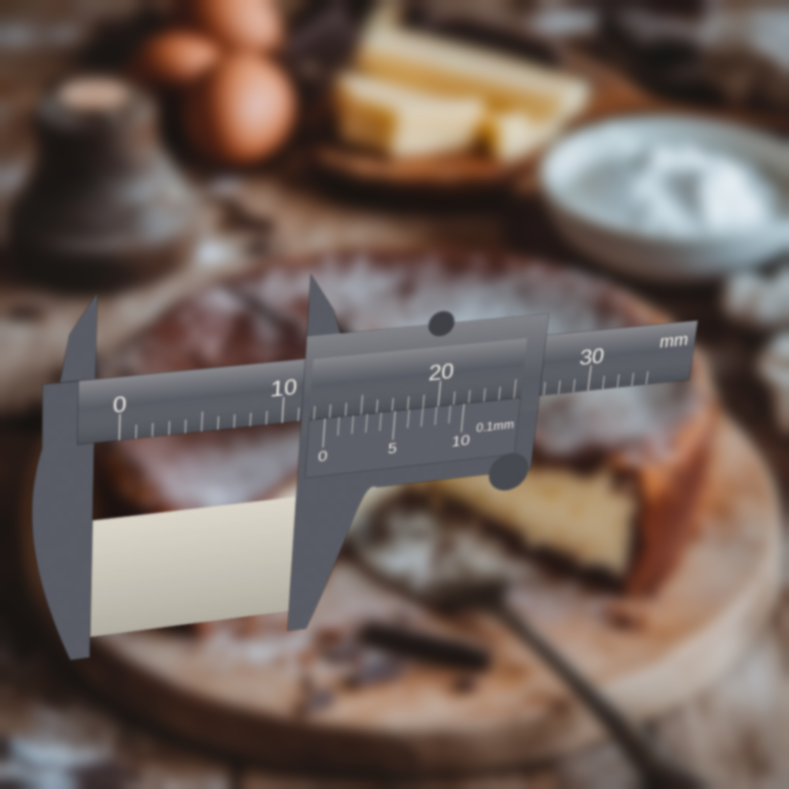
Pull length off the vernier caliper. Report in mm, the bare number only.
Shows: 12.7
